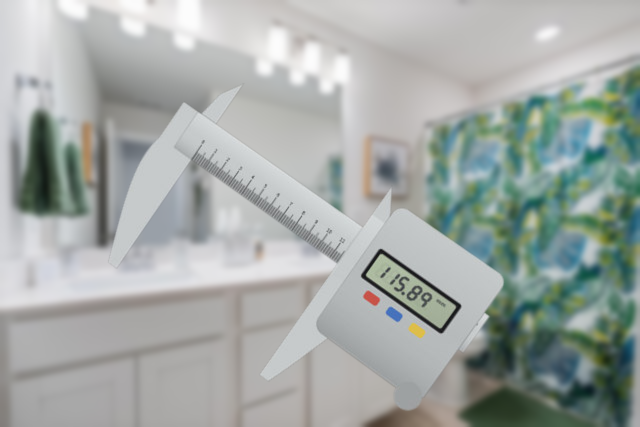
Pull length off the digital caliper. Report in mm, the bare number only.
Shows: 115.89
